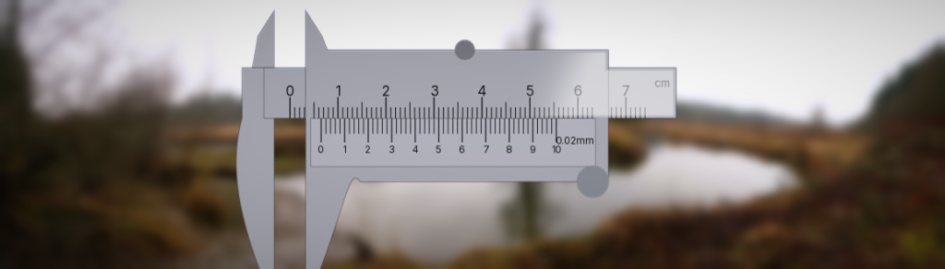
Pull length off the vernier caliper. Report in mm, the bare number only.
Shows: 6.5
